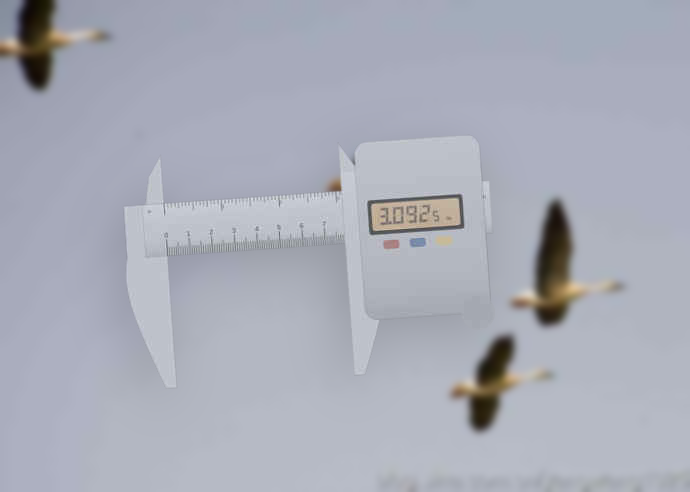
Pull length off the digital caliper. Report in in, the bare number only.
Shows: 3.0925
